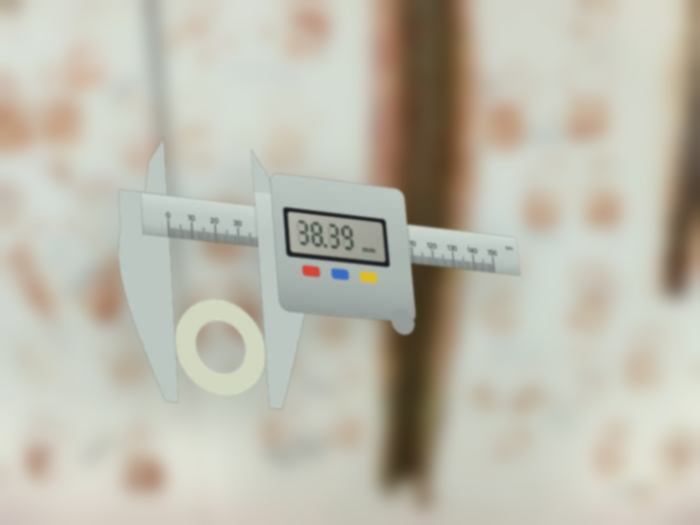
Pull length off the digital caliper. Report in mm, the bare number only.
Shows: 38.39
